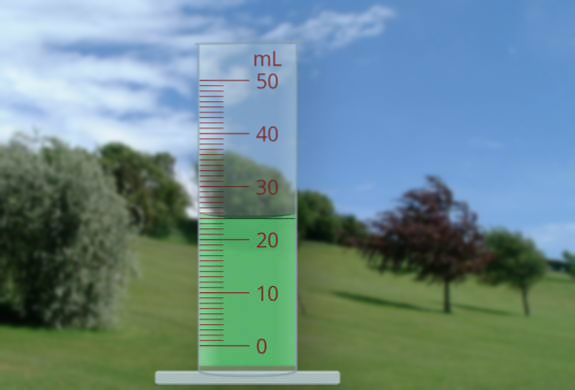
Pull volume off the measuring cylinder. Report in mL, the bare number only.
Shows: 24
